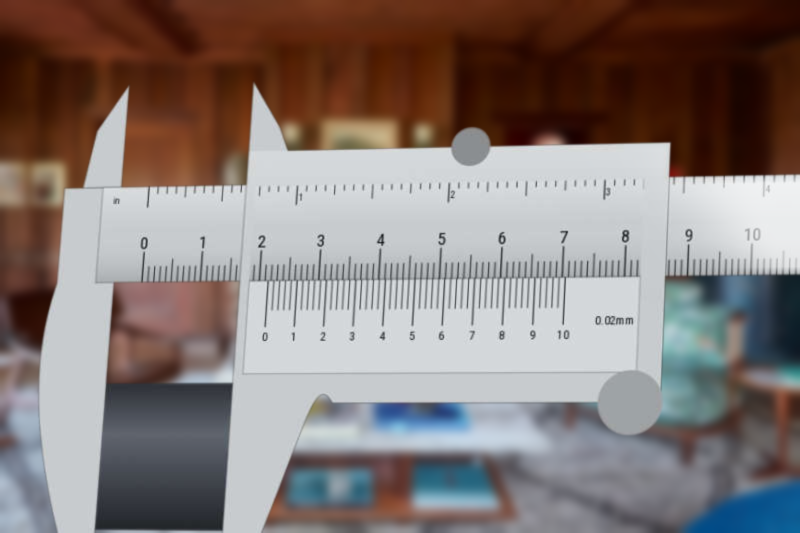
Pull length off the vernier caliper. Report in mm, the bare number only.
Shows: 21.5
